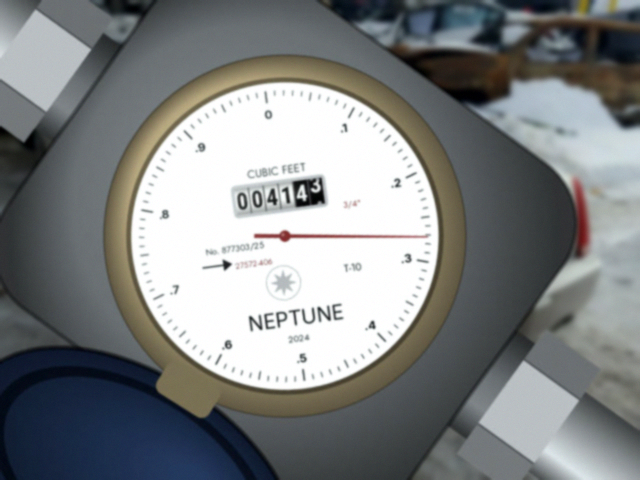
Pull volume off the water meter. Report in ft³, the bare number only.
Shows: 4143.27
